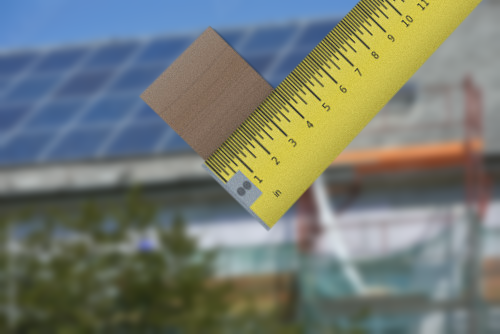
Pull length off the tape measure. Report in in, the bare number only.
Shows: 4
